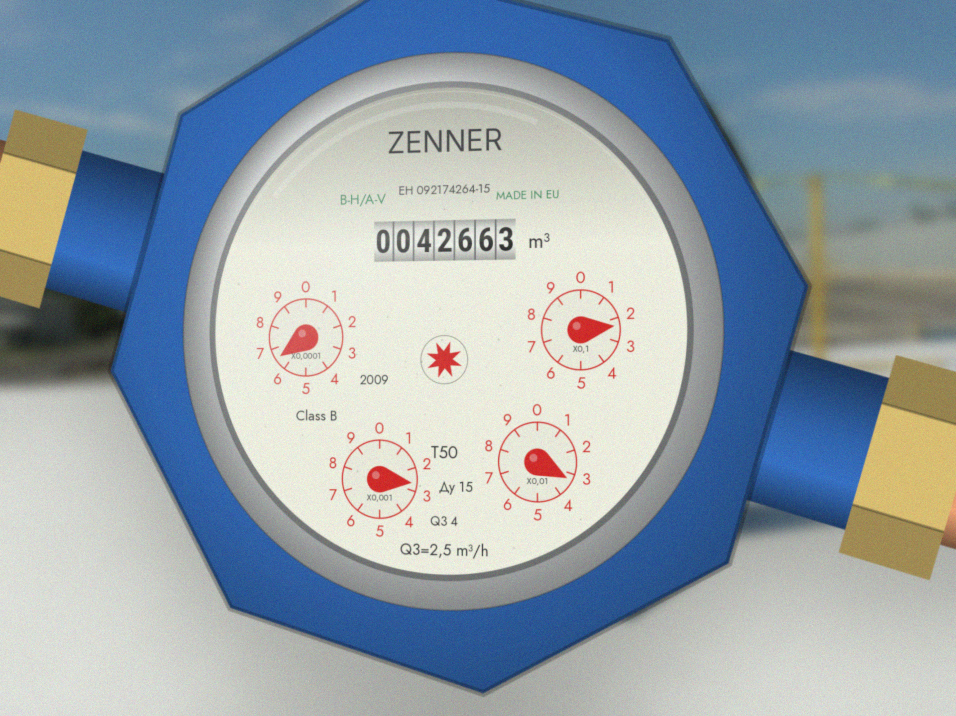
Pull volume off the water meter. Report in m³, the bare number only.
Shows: 42663.2326
